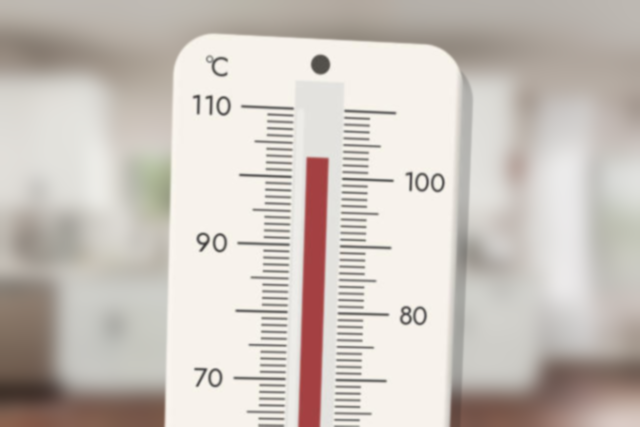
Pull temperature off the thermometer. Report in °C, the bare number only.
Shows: 103
